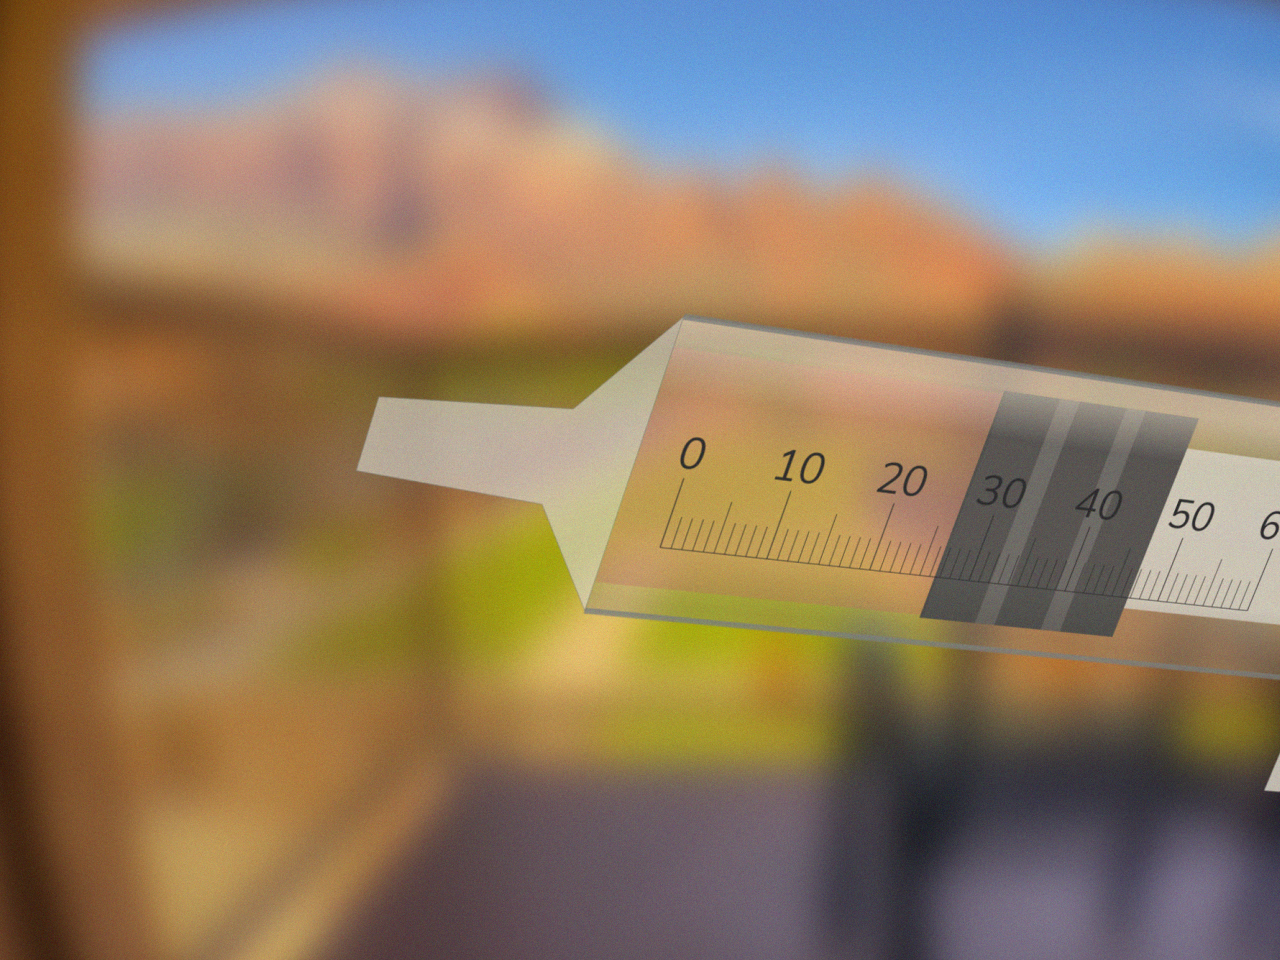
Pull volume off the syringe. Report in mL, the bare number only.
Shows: 26.5
